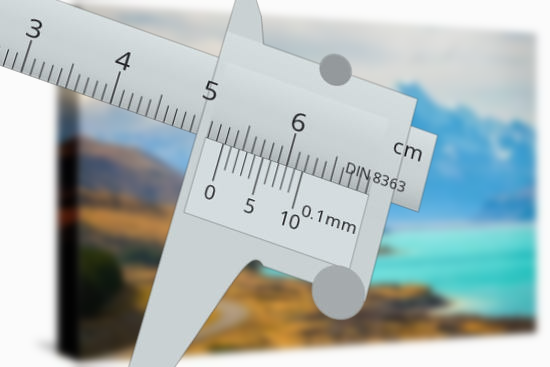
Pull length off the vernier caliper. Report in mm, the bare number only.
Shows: 52.8
